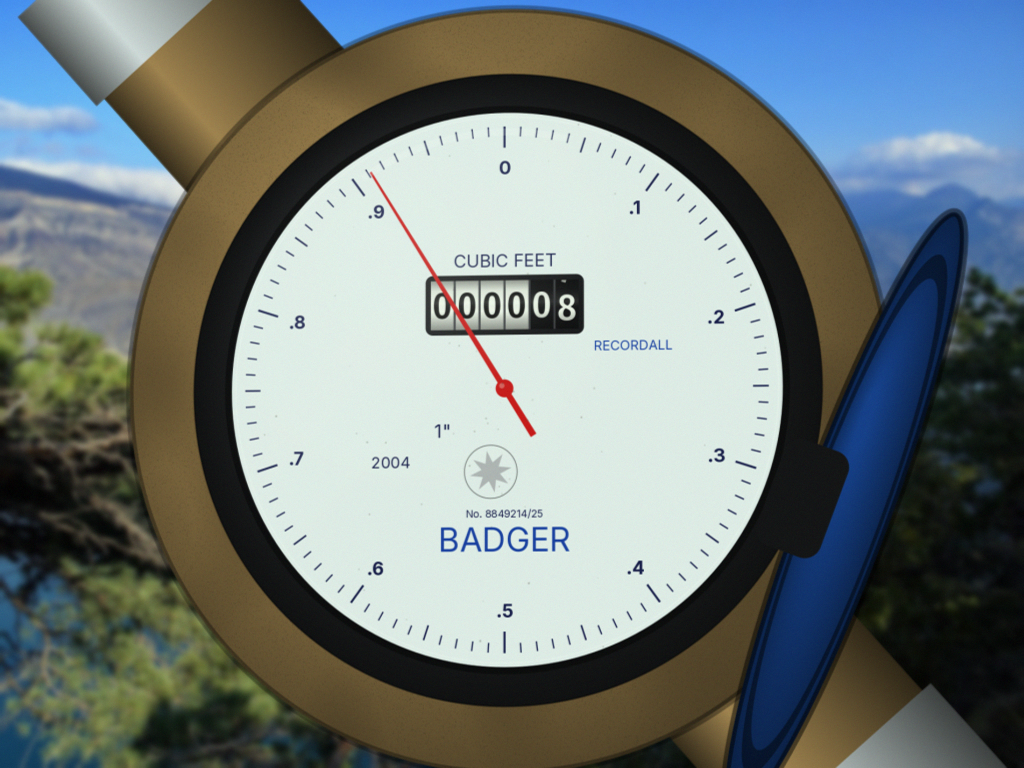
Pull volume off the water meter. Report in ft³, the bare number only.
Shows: 7.91
